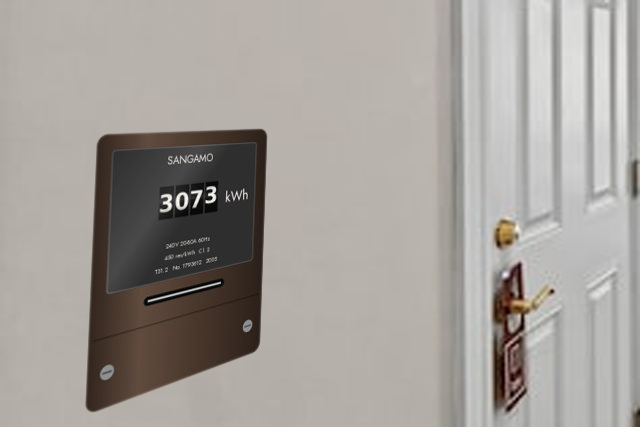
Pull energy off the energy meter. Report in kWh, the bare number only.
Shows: 3073
